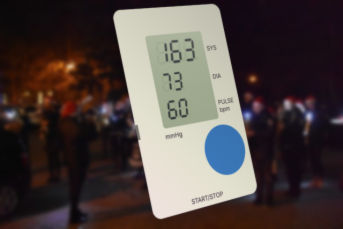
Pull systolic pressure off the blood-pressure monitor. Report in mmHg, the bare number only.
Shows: 163
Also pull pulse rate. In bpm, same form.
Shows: 60
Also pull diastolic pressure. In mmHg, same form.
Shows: 73
